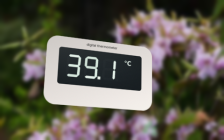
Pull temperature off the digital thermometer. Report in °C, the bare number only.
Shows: 39.1
